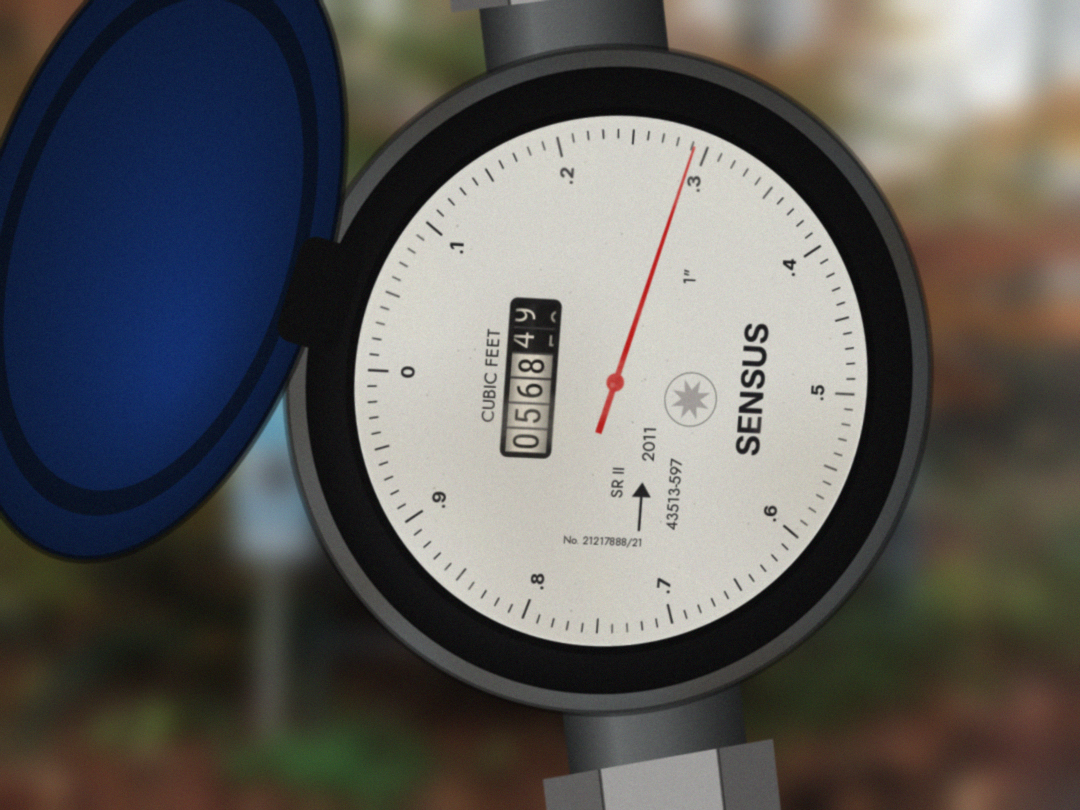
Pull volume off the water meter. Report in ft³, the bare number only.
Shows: 56849.29
